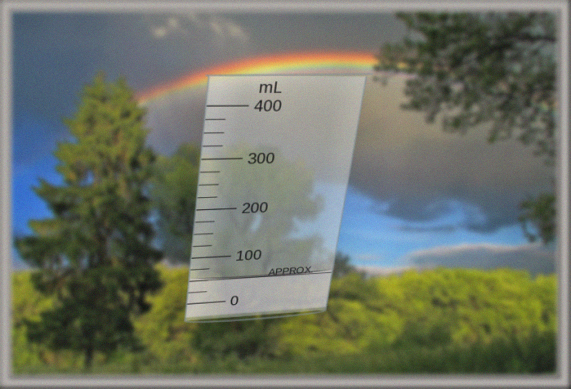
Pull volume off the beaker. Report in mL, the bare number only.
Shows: 50
